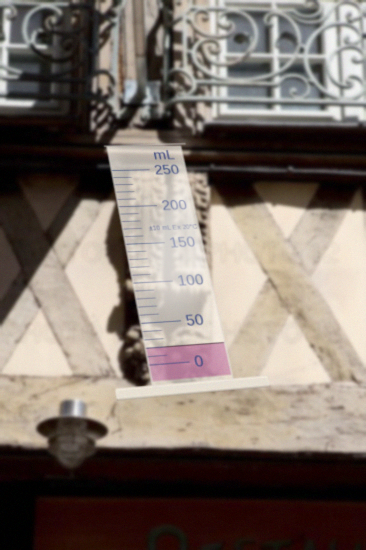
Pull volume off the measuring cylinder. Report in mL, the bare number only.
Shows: 20
